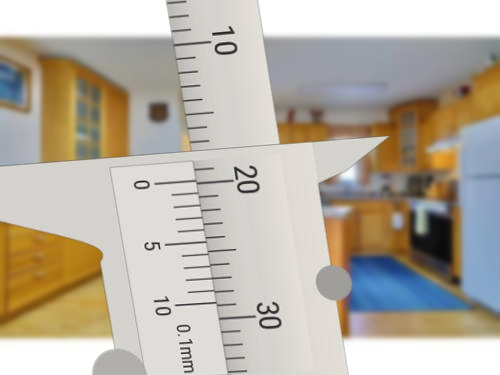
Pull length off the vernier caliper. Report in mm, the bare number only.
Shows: 19.8
